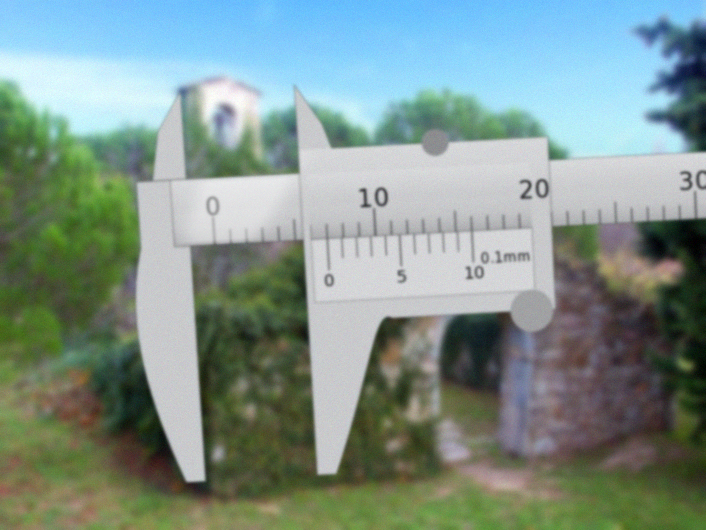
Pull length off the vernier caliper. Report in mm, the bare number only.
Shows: 7.0
